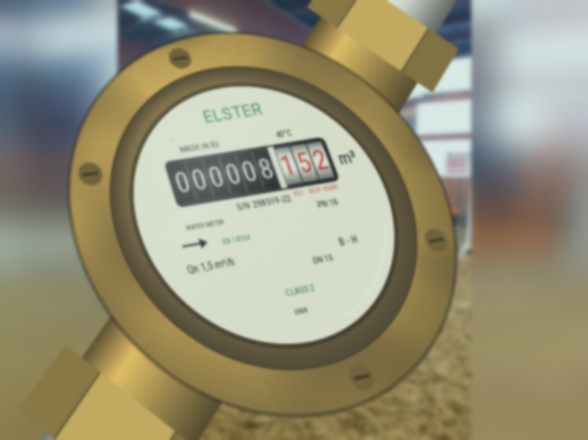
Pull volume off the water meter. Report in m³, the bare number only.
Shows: 8.152
